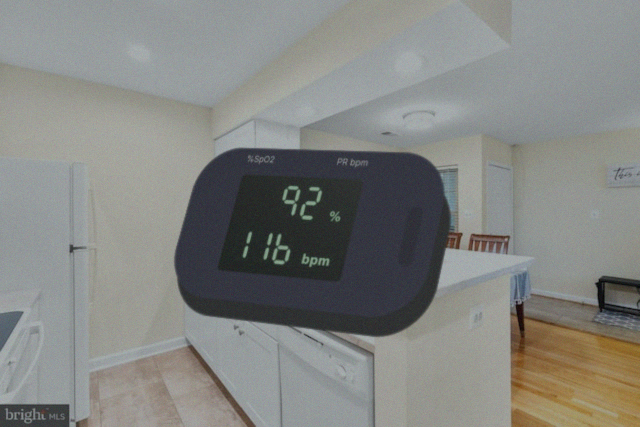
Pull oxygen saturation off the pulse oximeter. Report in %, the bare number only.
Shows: 92
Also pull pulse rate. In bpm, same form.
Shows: 116
